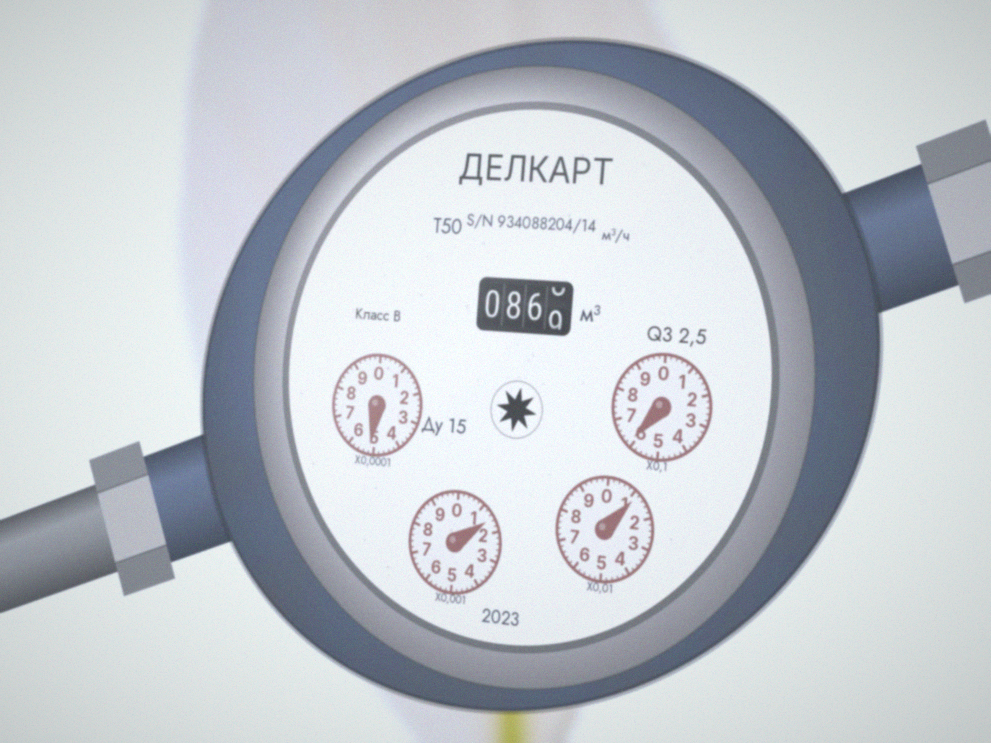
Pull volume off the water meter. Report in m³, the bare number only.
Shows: 868.6115
